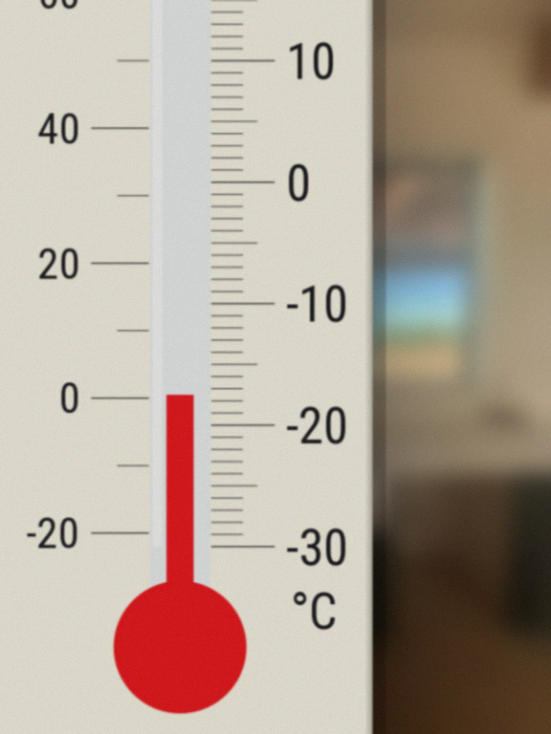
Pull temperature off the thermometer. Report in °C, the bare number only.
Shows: -17.5
